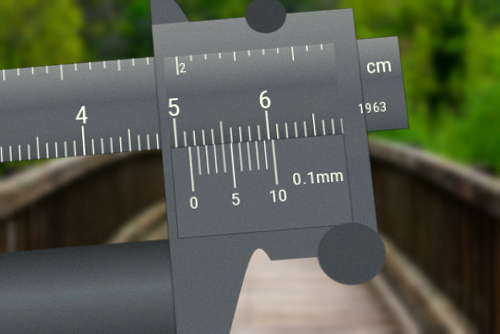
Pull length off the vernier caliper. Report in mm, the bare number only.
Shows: 51.4
